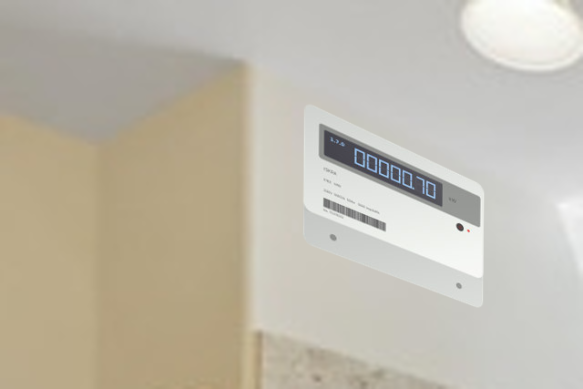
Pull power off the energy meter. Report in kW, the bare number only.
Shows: 0.70
